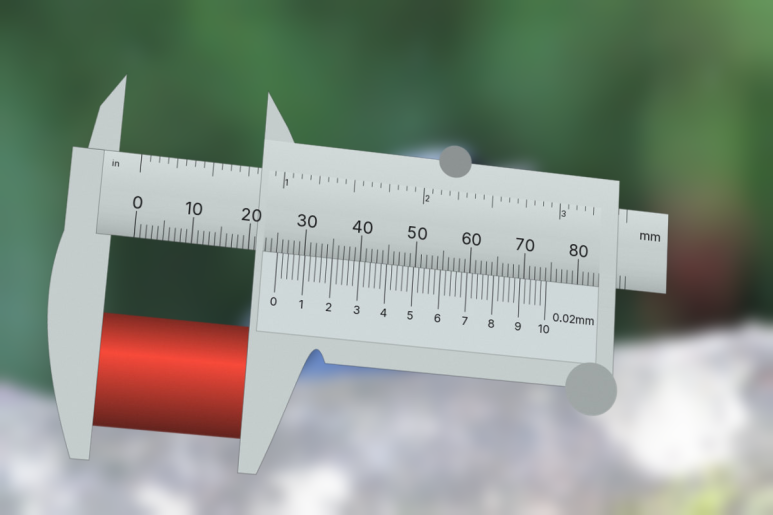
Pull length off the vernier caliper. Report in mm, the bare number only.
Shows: 25.2
